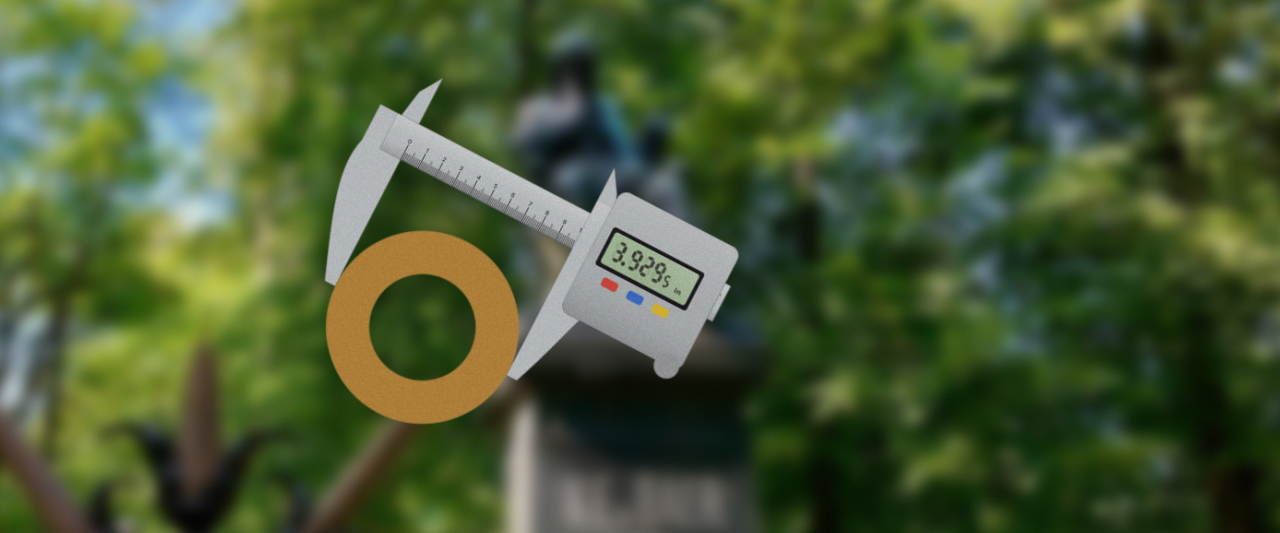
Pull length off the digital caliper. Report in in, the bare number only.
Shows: 3.9295
